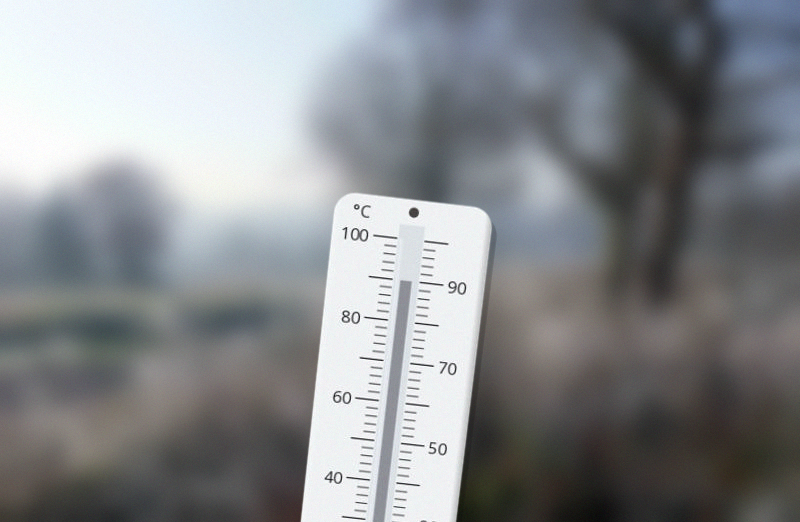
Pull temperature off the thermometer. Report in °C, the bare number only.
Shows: 90
